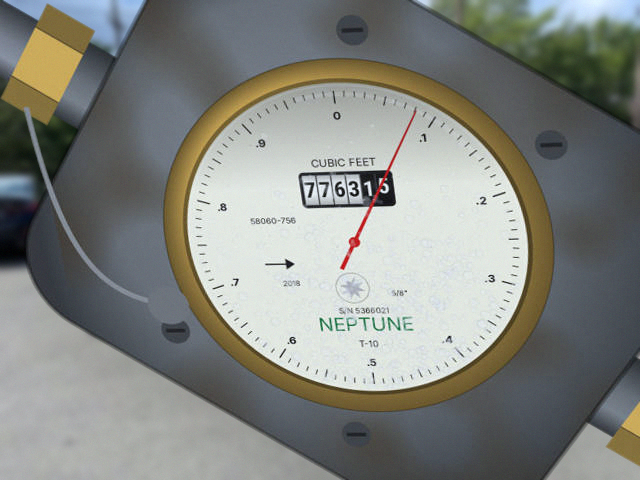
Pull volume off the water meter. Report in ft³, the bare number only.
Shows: 776315.08
